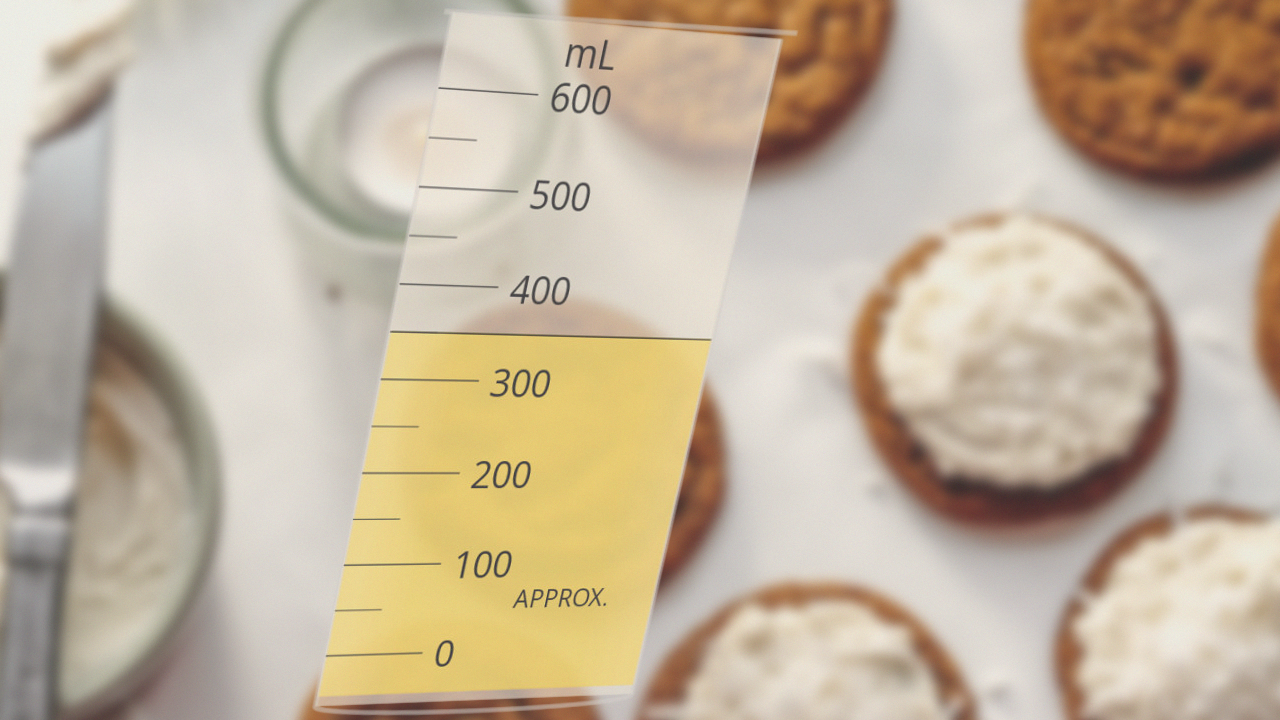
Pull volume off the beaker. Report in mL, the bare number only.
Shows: 350
